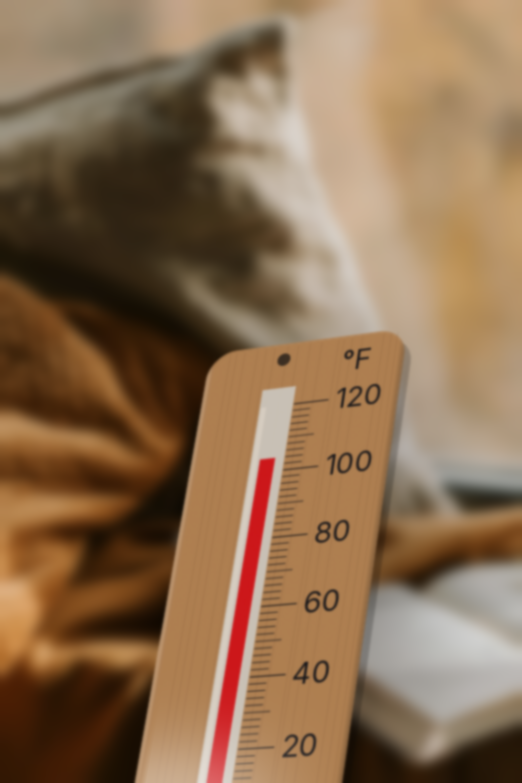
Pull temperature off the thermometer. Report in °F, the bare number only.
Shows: 104
